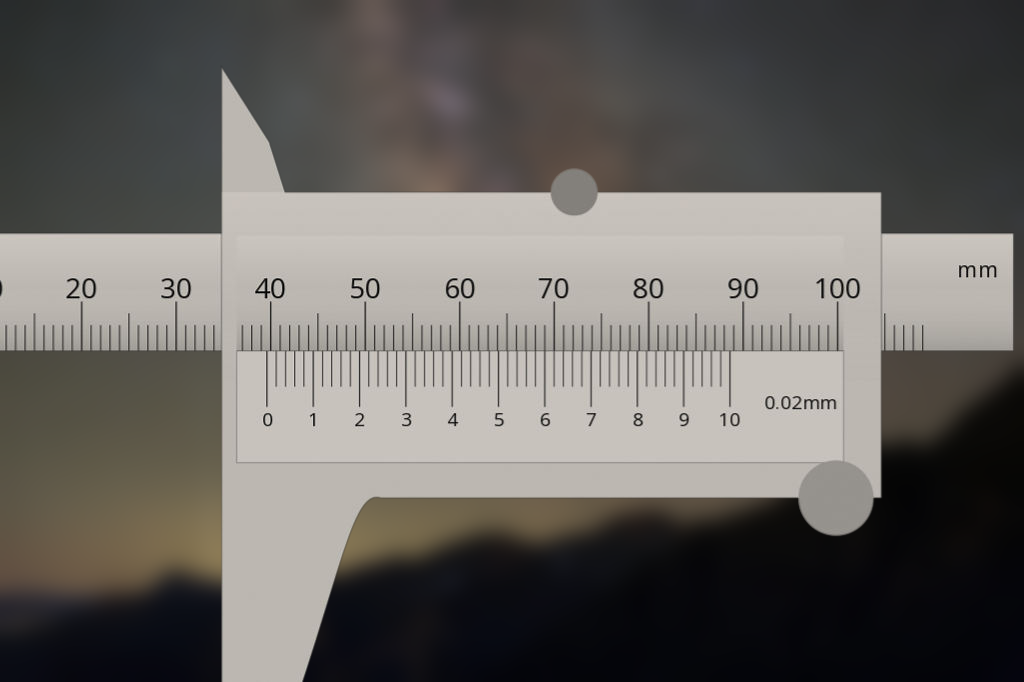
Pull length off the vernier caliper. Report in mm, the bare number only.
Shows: 39.6
